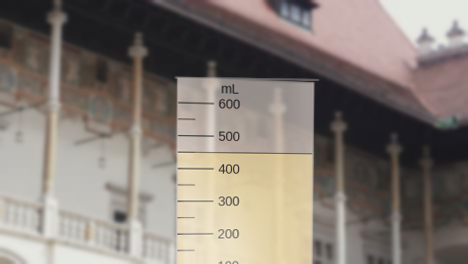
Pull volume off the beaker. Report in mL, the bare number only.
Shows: 450
